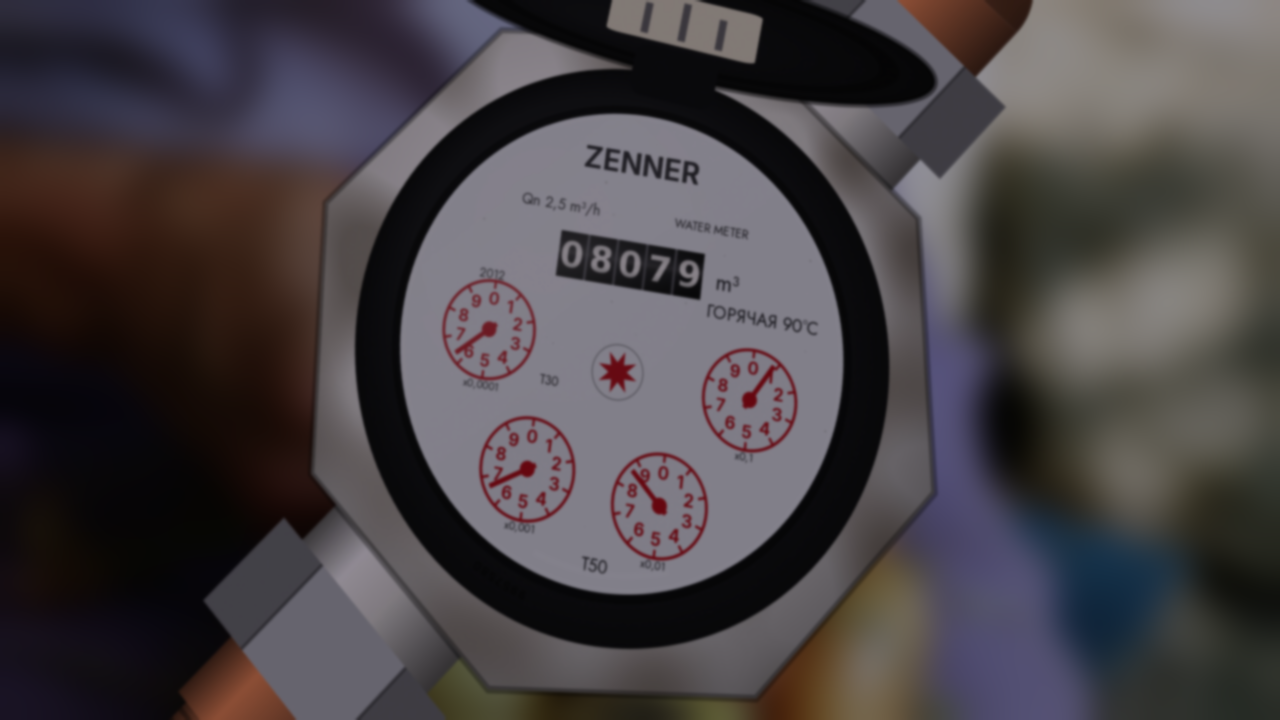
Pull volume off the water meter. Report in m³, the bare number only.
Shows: 8079.0866
